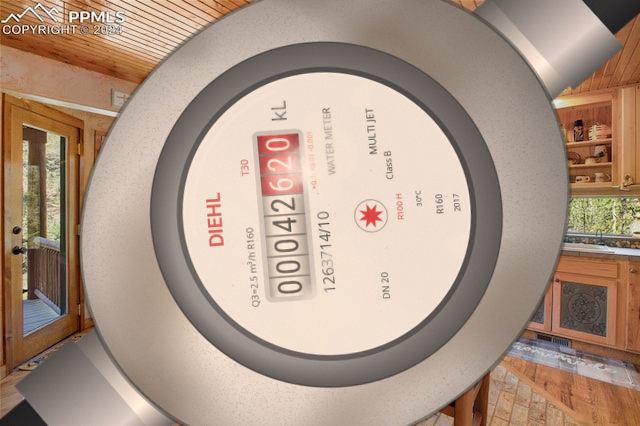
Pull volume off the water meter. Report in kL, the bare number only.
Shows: 42.620
